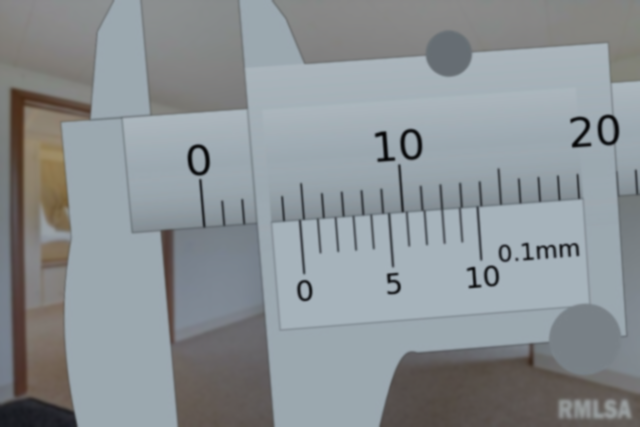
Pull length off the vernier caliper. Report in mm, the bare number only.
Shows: 4.8
